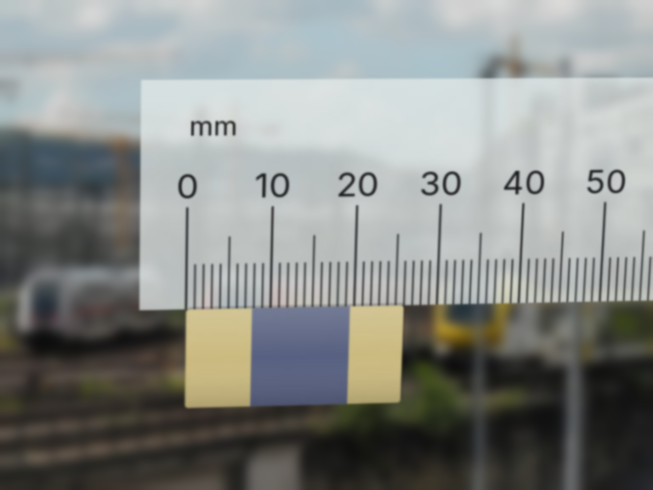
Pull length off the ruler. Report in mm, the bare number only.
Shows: 26
